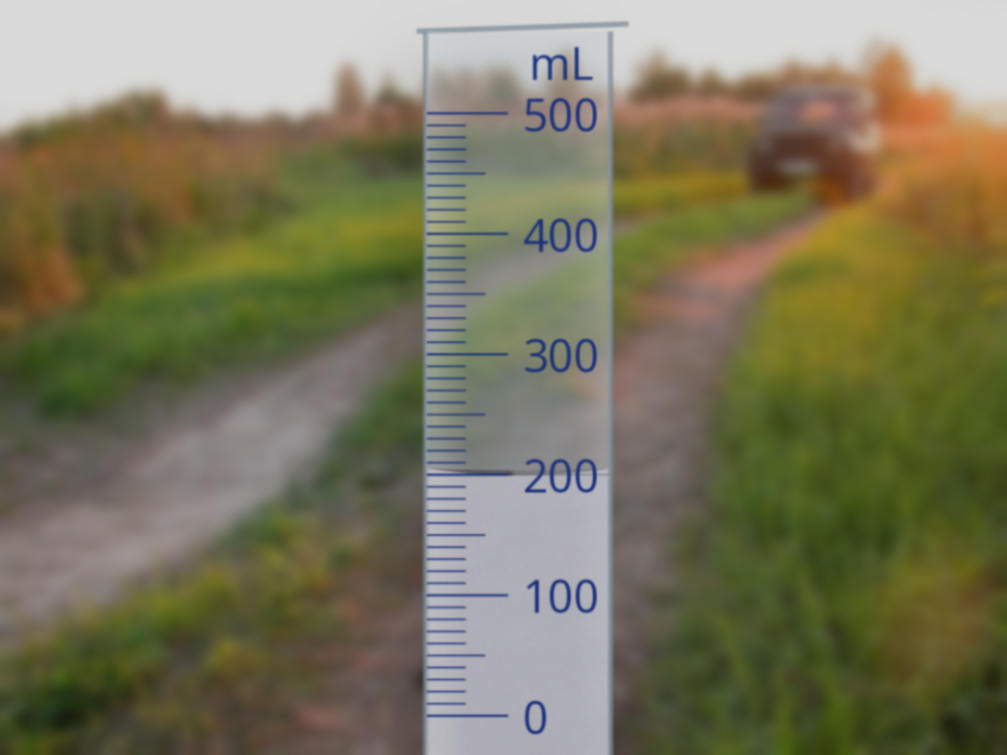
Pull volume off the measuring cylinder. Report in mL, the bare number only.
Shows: 200
